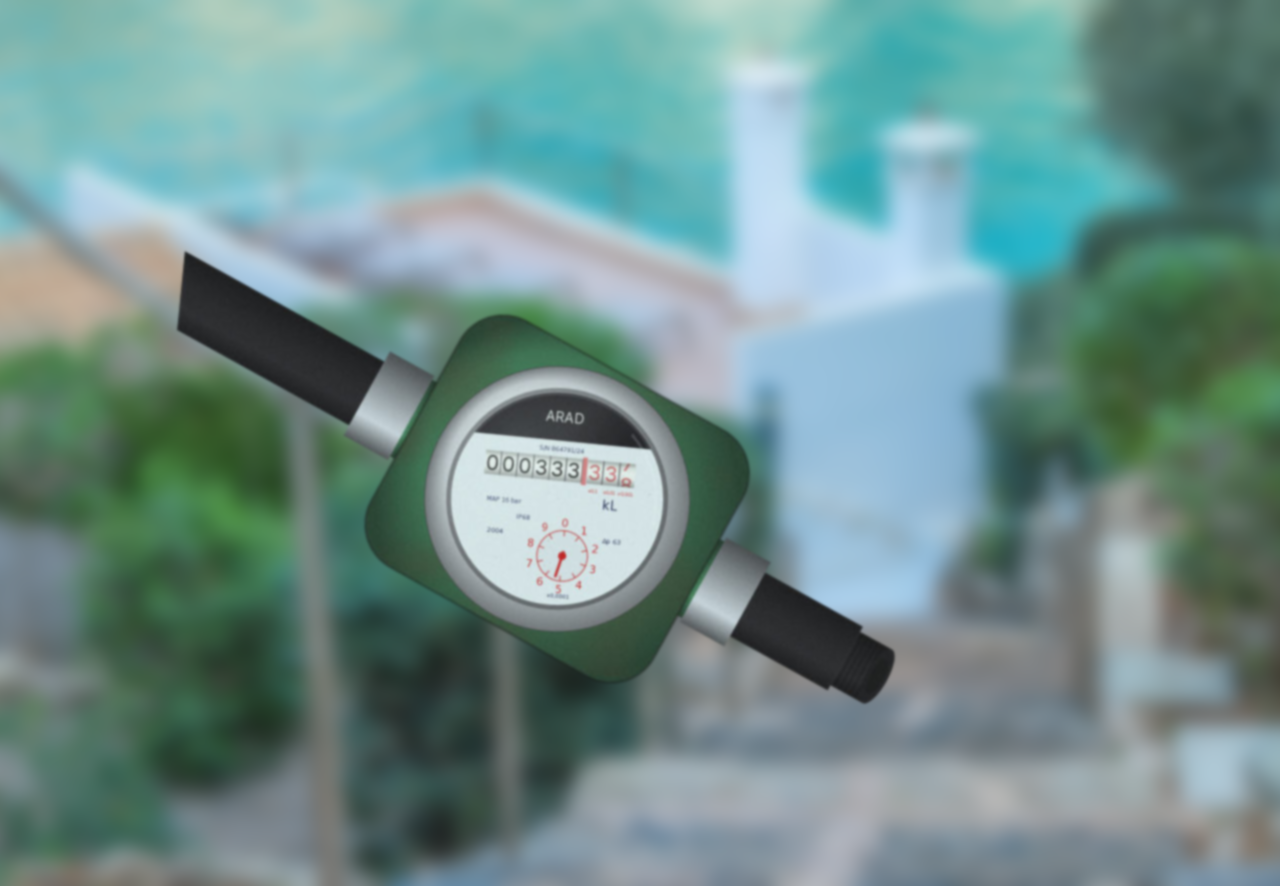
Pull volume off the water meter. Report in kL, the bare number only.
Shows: 333.3375
